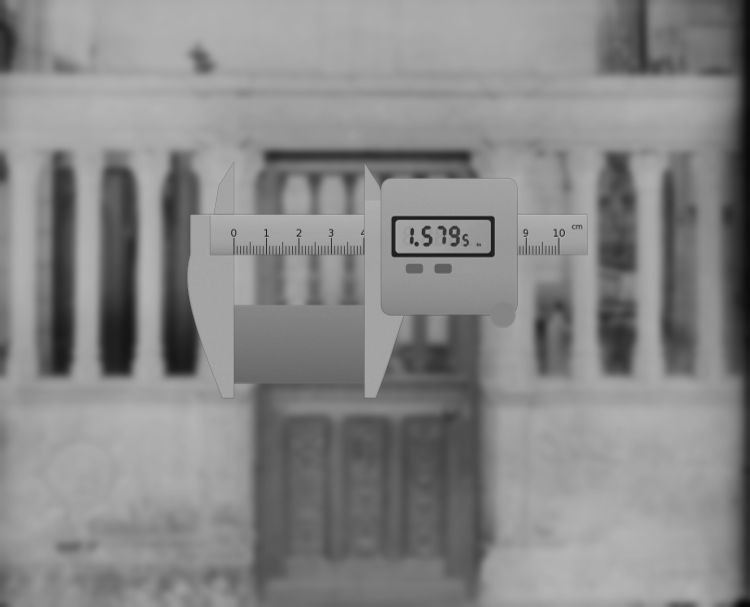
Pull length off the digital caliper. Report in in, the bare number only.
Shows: 1.5795
